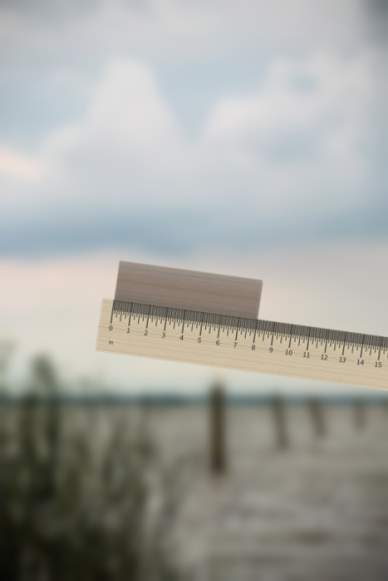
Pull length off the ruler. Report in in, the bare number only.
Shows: 8
